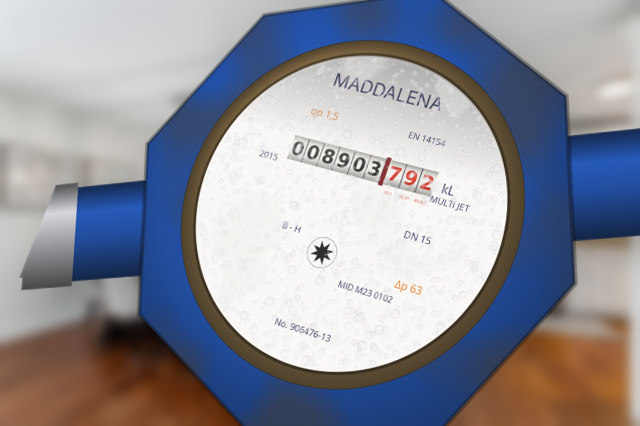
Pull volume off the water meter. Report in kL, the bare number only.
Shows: 8903.792
